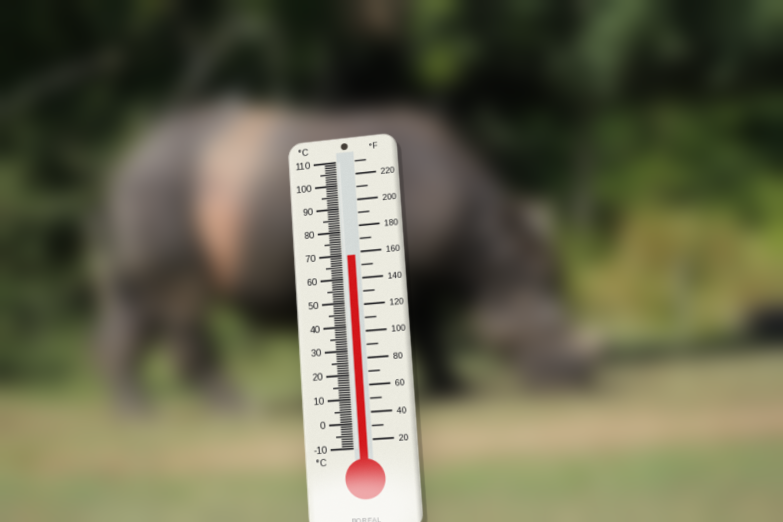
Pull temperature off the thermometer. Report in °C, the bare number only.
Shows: 70
